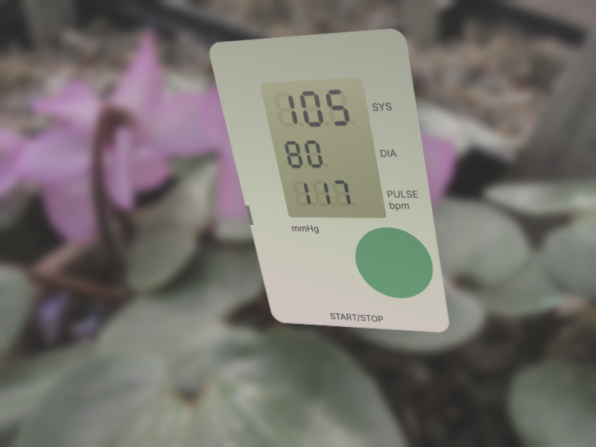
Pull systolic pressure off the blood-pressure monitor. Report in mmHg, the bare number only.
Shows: 105
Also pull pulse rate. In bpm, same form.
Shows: 117
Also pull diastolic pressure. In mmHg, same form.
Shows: 80
